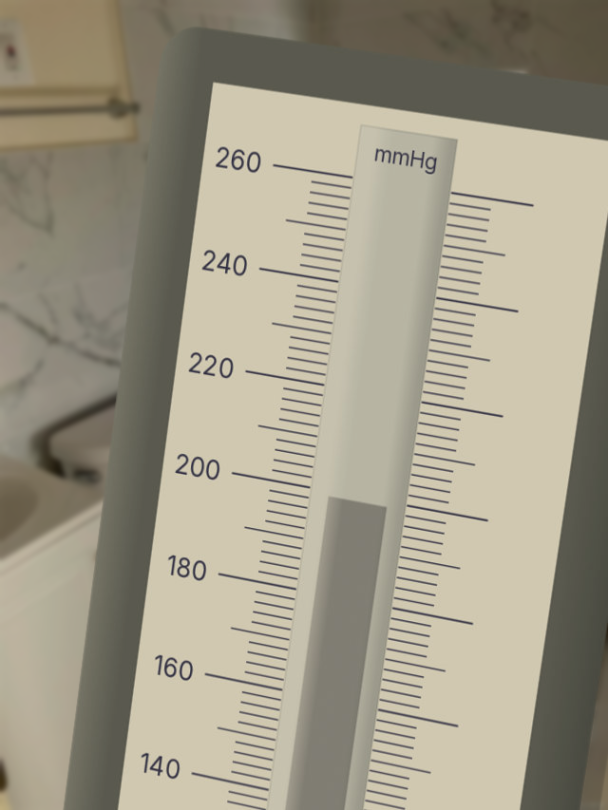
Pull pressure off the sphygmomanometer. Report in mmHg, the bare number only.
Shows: 199
